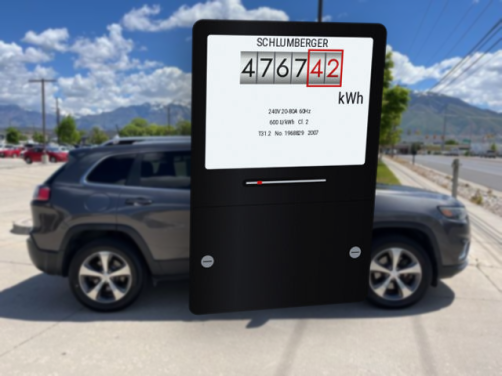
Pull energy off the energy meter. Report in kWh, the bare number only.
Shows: 4767.42
